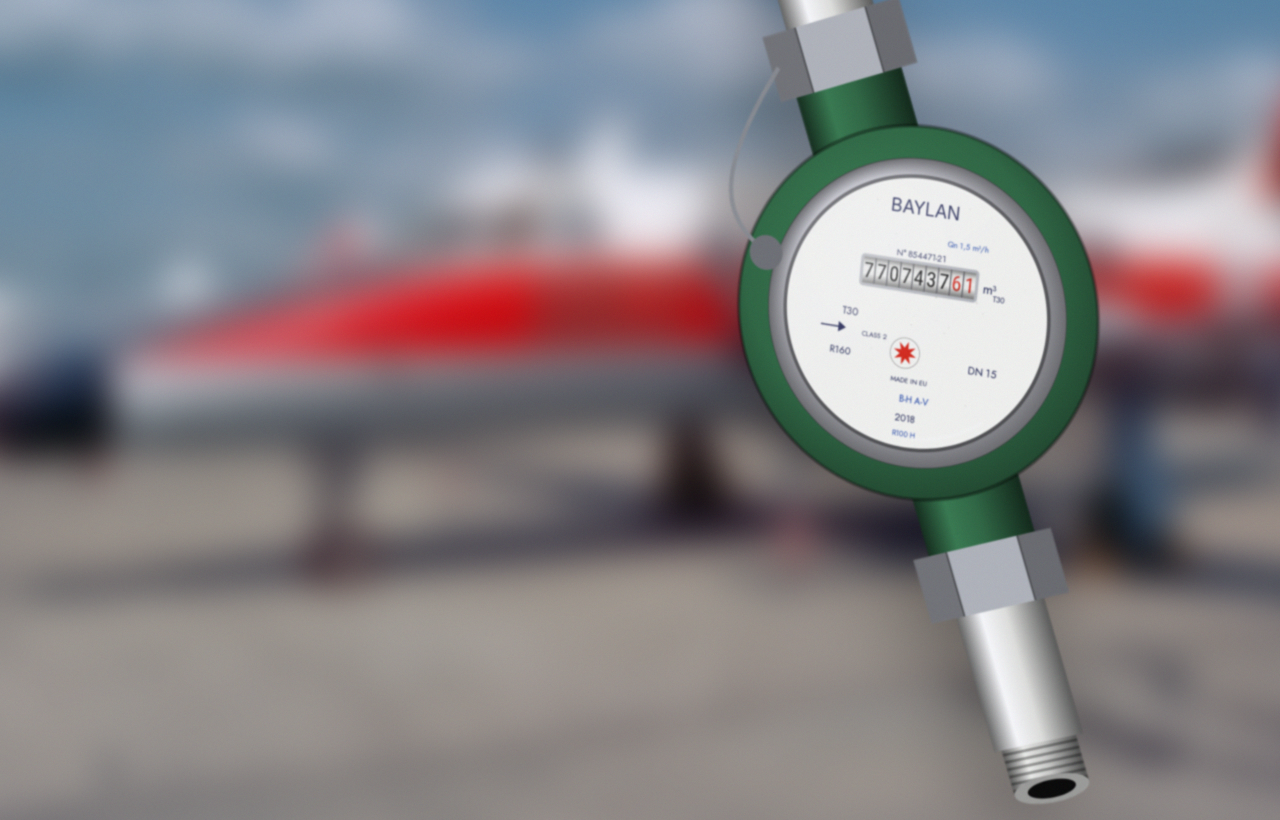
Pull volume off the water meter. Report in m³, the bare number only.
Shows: 7707437.61
